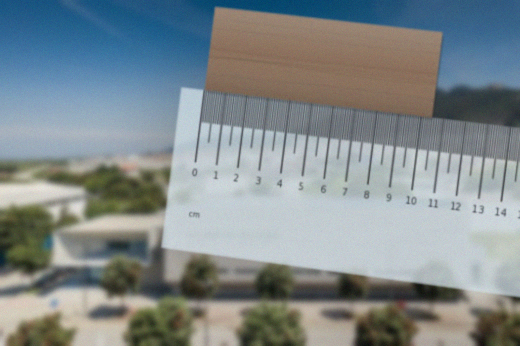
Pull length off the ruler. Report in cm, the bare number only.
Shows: 10.5
